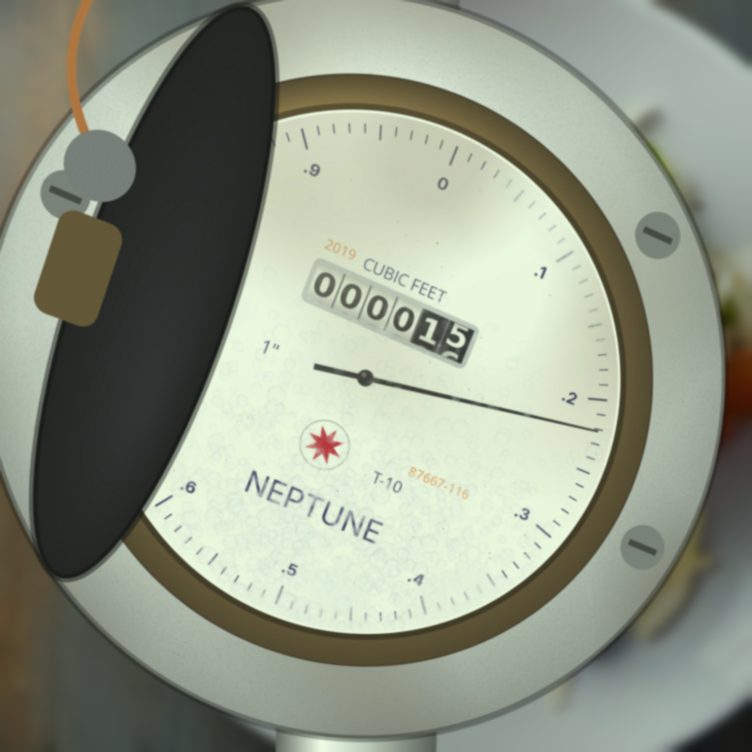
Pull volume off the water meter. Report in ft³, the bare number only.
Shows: 15.22
